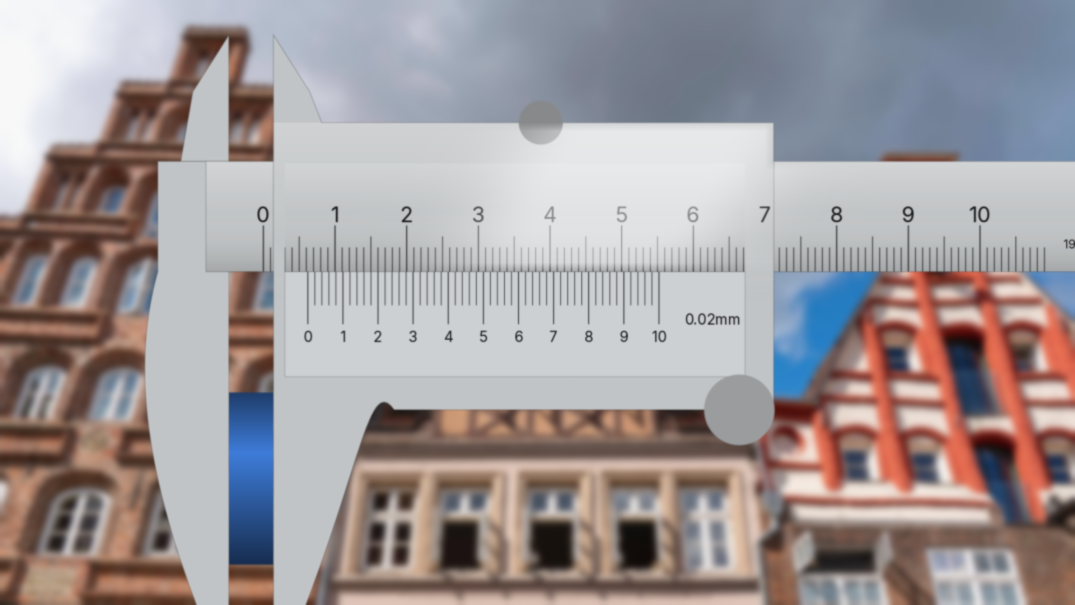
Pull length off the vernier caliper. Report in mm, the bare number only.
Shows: 6.2
